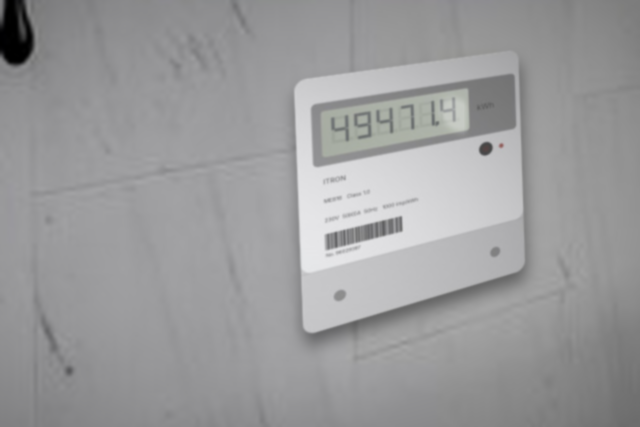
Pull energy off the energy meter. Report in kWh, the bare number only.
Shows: 49471.4
